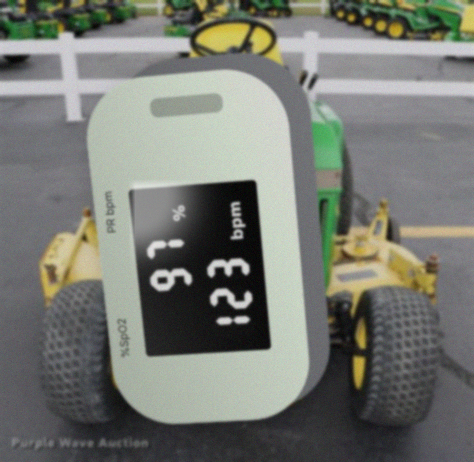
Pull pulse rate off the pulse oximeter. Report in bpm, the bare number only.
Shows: 123
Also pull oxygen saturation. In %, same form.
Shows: 97
